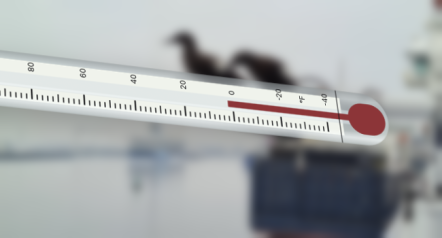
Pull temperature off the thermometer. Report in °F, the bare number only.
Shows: 2
